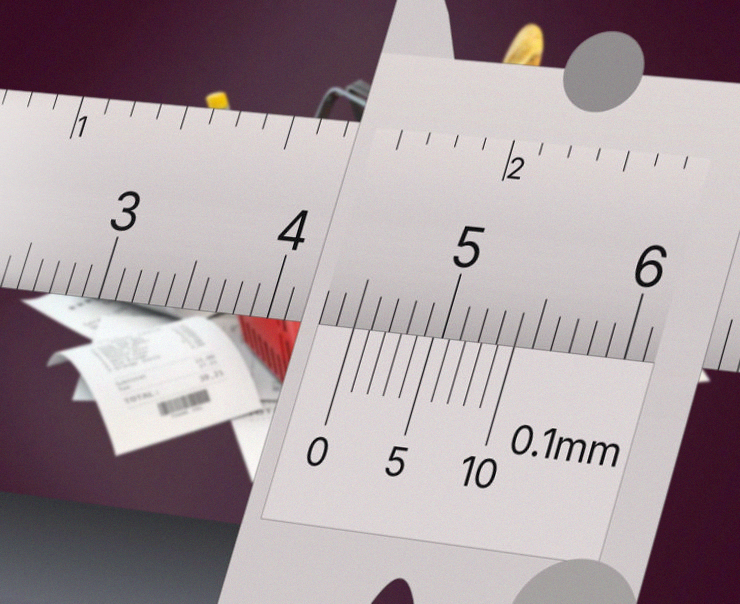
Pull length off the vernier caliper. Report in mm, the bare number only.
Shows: 45.0
